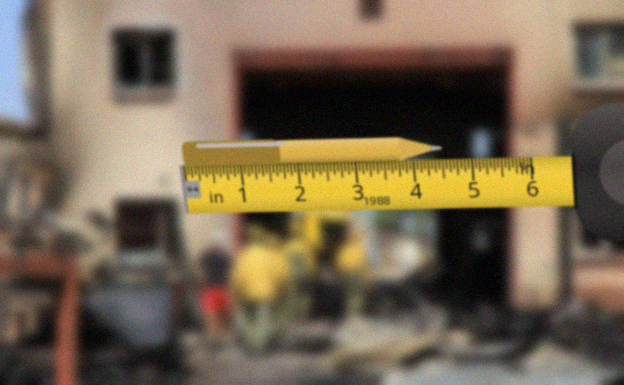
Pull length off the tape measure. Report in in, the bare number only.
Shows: 4.5
